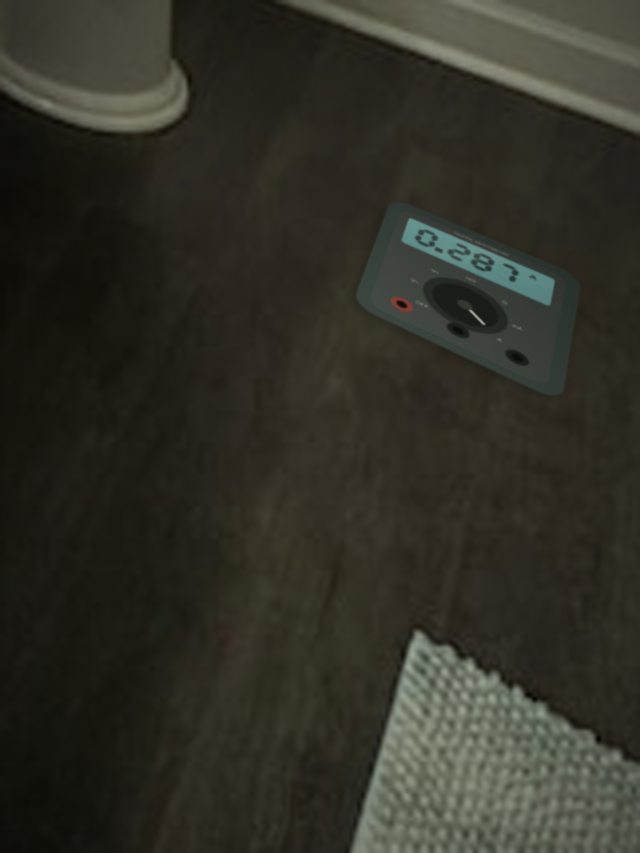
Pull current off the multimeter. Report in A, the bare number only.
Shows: 0.287
